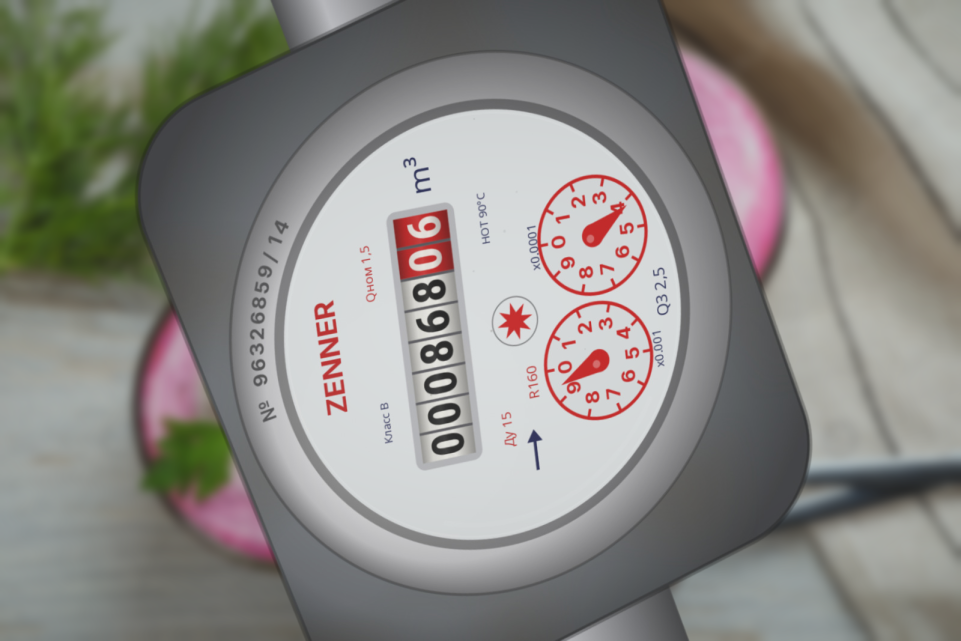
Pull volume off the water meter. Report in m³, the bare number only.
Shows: 868.0594
